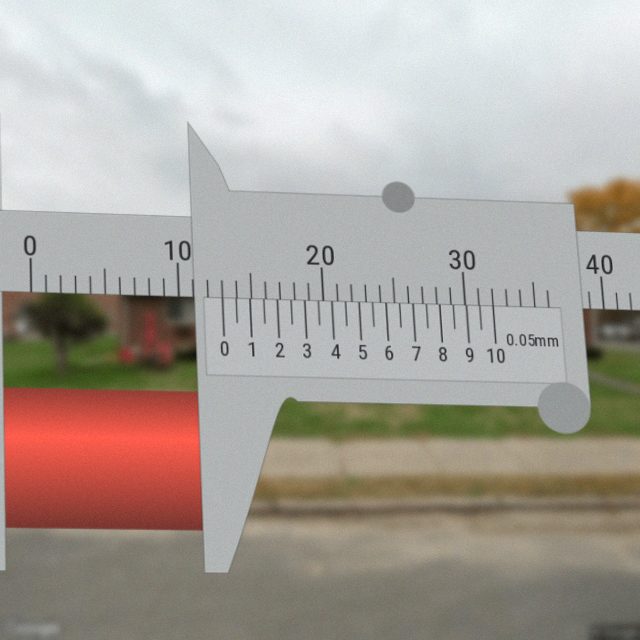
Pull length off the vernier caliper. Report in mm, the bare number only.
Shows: 13.0
